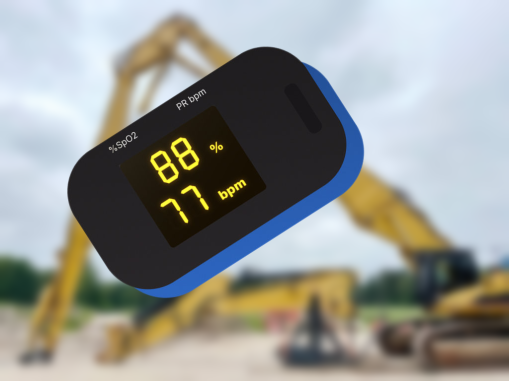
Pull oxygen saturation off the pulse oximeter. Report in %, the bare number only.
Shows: 88
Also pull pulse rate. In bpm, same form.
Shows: 77
